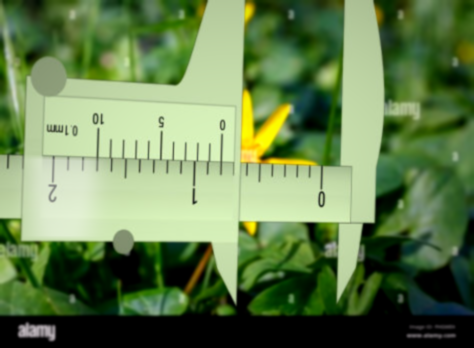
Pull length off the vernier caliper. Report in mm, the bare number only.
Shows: 8.0
